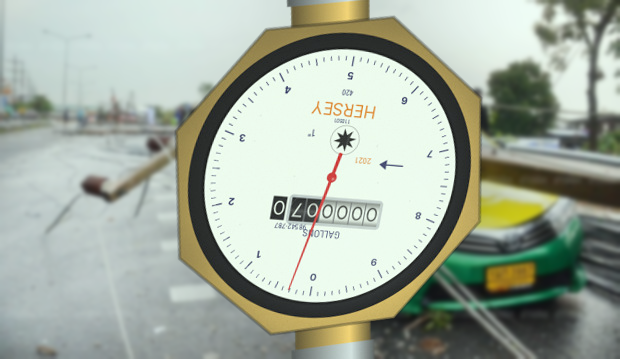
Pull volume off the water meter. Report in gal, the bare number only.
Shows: 70.3
